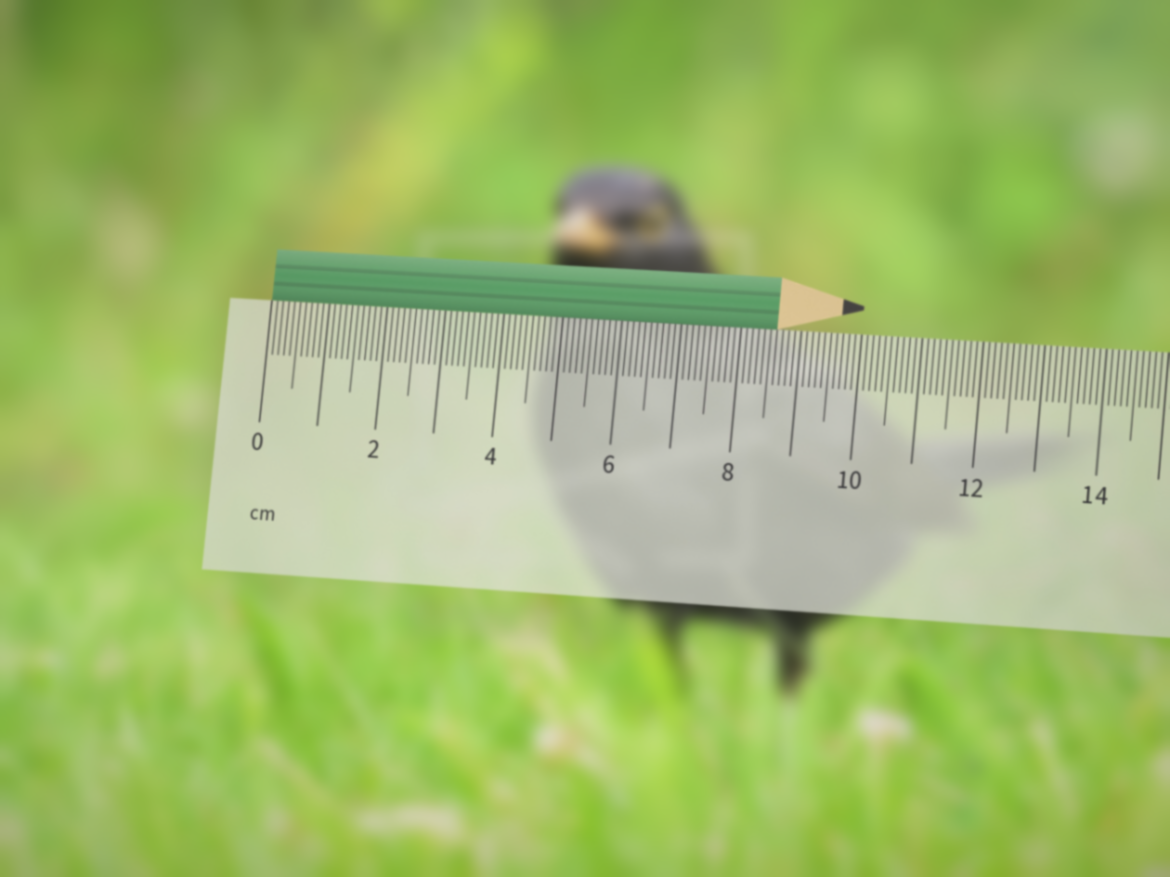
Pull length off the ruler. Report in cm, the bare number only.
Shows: 10
